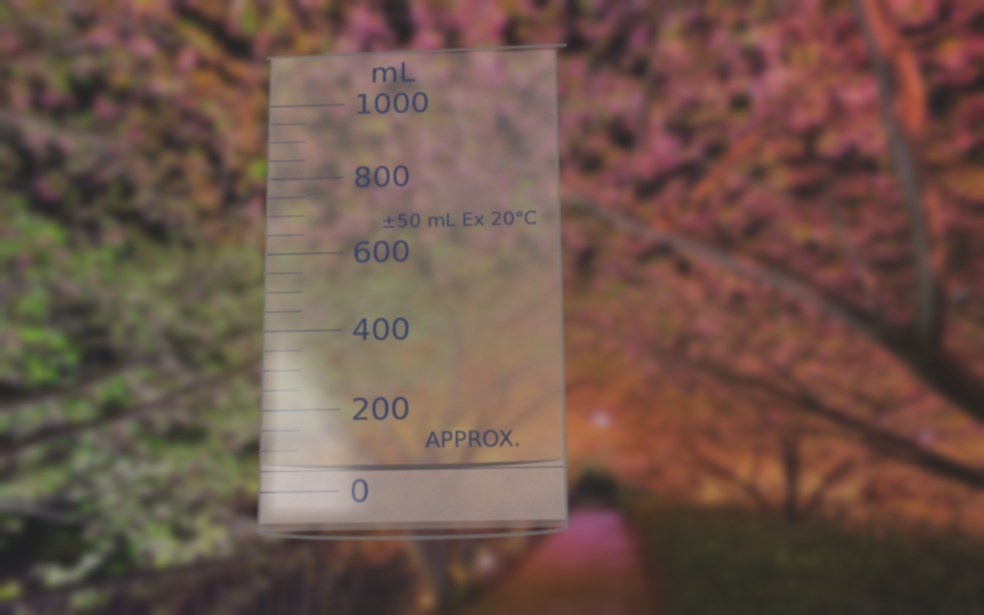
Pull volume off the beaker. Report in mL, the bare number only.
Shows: 50
